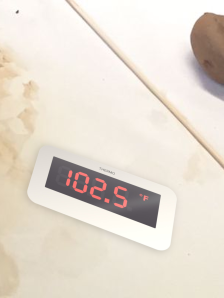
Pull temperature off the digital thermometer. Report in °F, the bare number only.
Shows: 102.5
